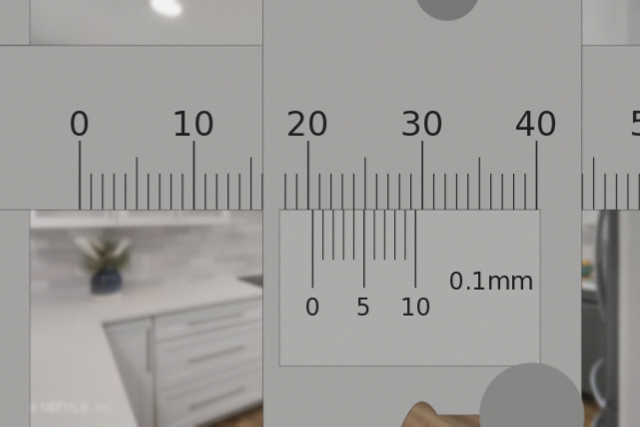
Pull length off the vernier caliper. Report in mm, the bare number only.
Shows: 20.4
